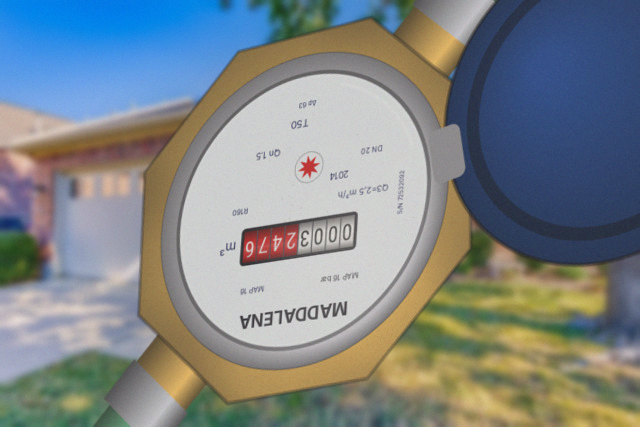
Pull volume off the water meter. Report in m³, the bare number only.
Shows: 3.2476
